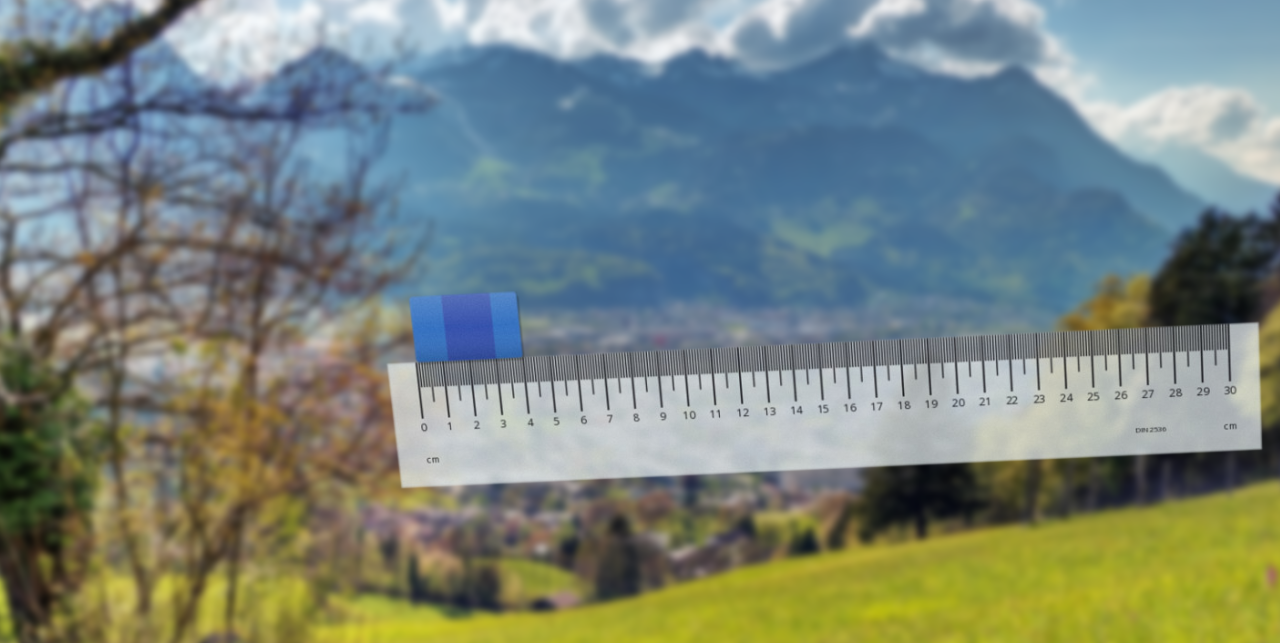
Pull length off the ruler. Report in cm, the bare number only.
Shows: 4
